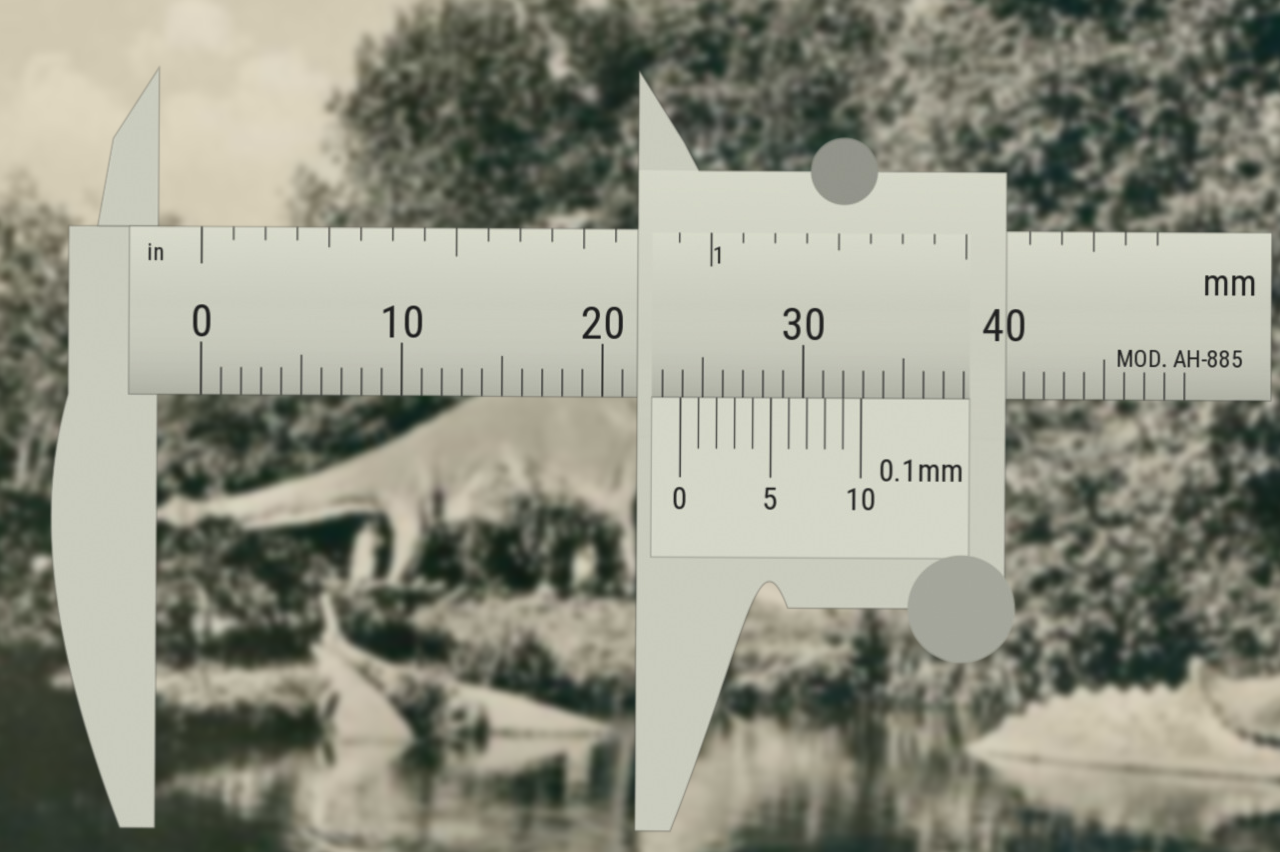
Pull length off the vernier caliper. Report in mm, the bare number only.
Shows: 23.9
